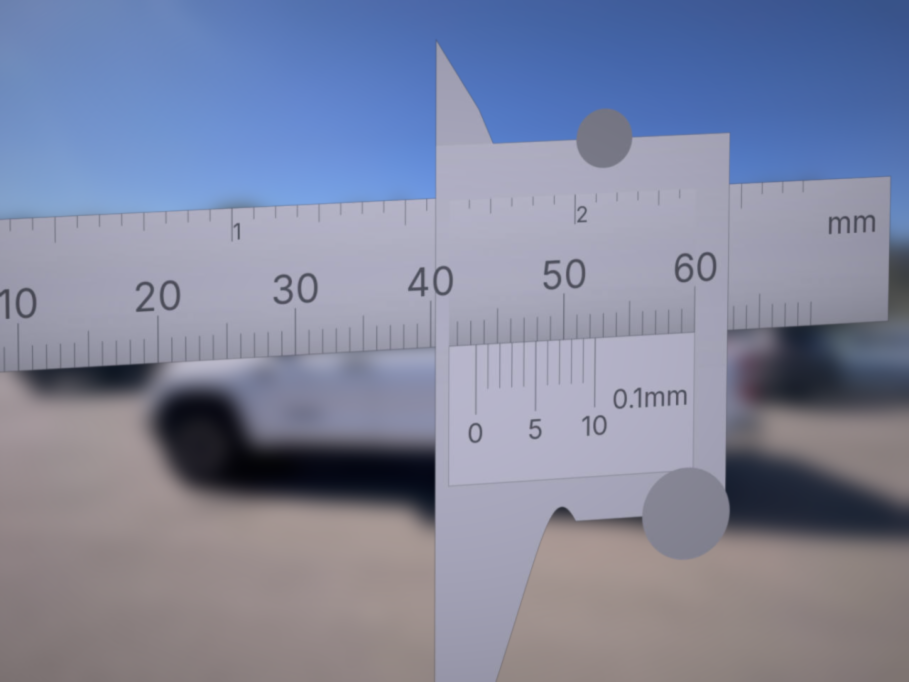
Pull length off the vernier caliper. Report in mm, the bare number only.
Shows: 43.4
